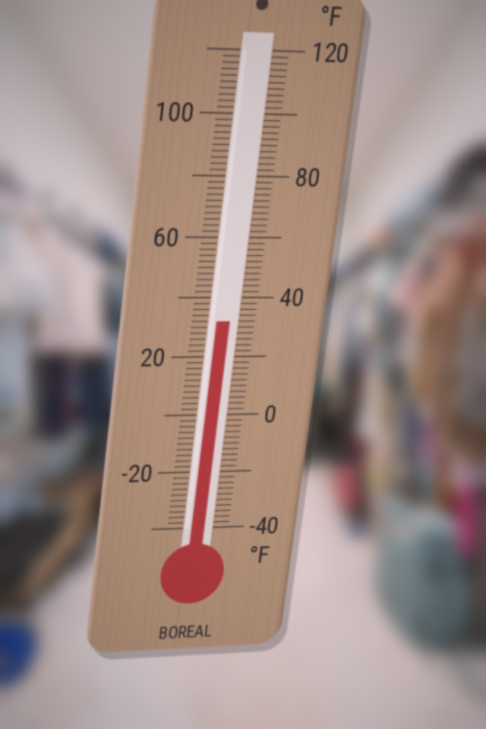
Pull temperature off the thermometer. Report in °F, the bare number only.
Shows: 32
